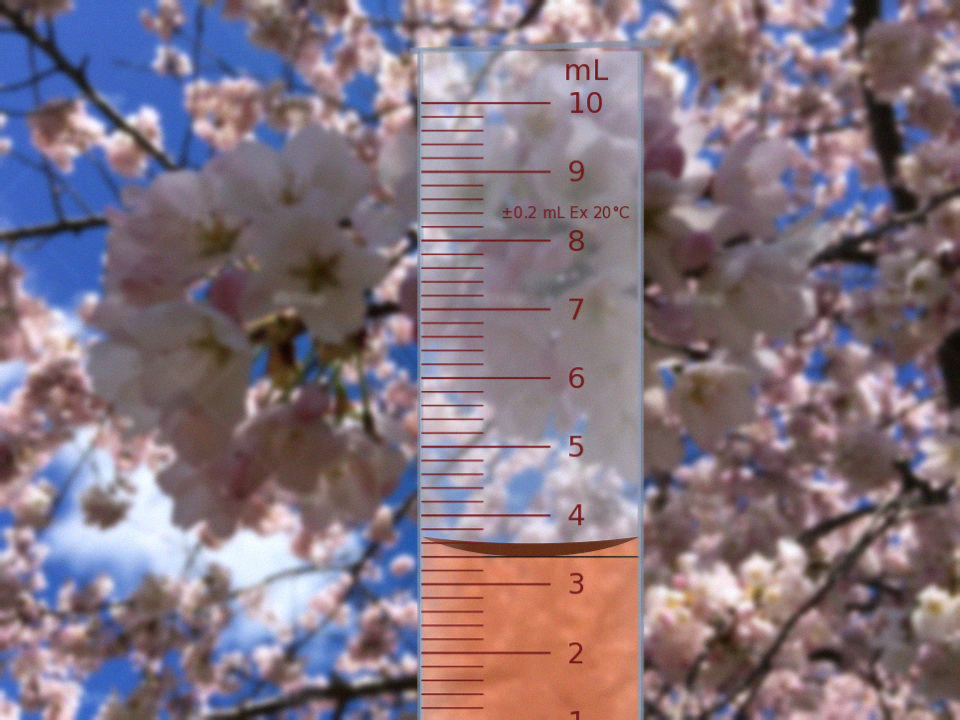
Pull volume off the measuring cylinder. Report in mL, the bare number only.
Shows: 3.4
